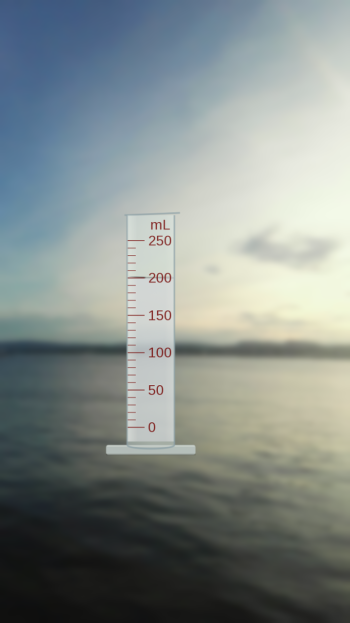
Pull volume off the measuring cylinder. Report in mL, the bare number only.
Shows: 200
